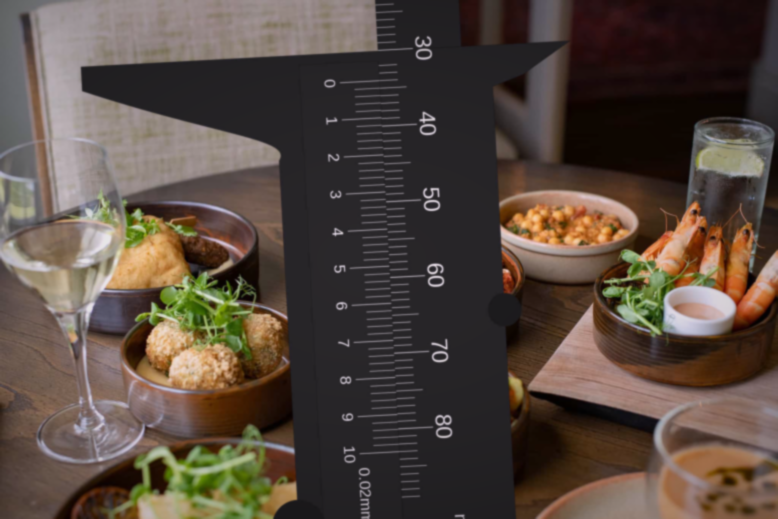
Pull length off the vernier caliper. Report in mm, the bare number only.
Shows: 34.0
